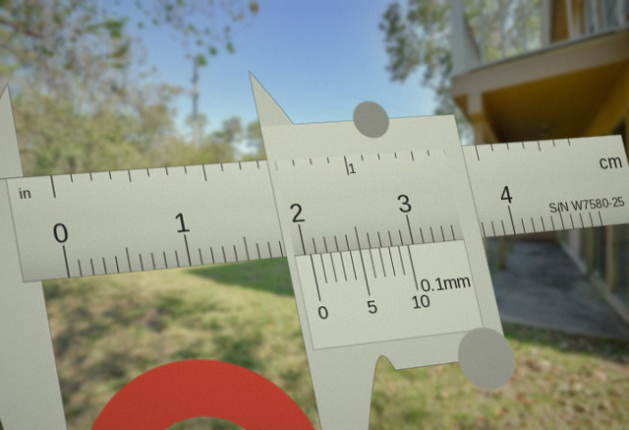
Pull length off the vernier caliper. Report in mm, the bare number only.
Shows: 20.5
